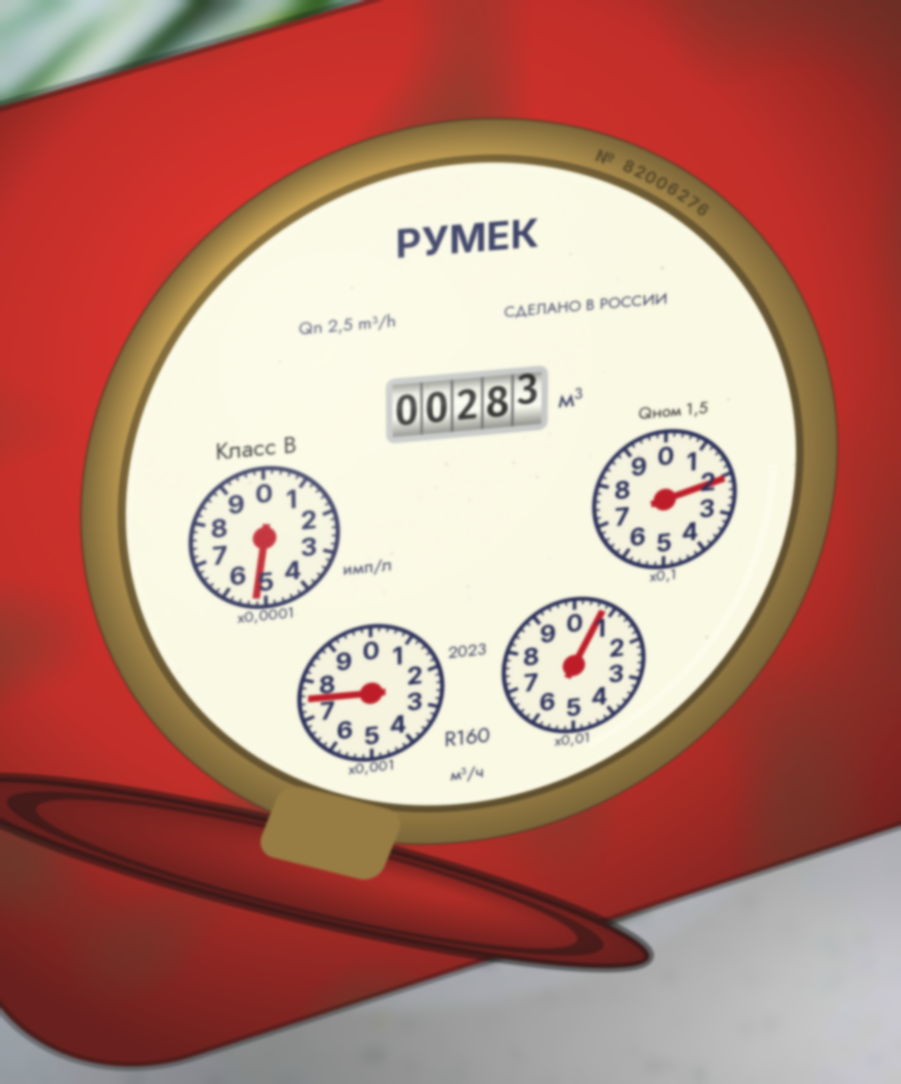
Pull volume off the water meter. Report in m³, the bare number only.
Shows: 283.2075
